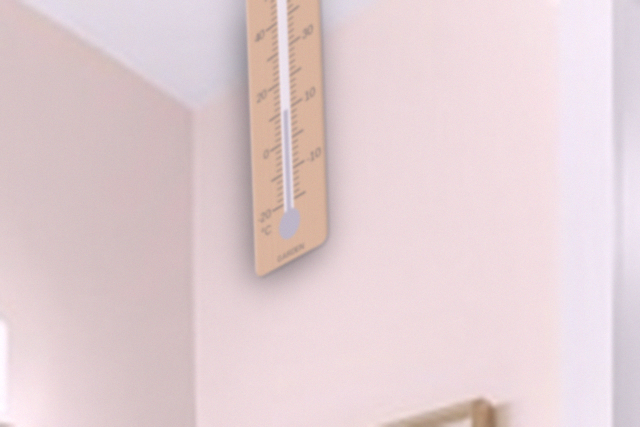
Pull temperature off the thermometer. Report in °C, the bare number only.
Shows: 10
